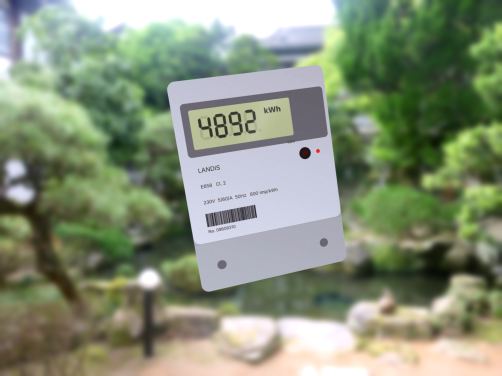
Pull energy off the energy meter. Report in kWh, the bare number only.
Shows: 4892
